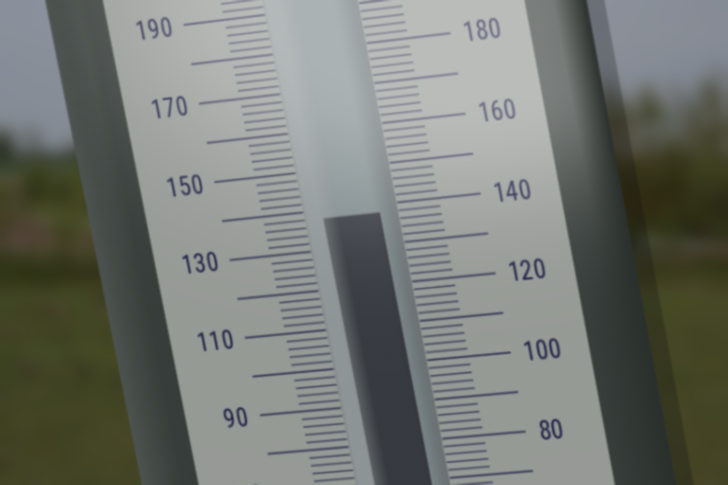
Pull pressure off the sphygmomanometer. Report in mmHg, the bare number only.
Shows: 138
